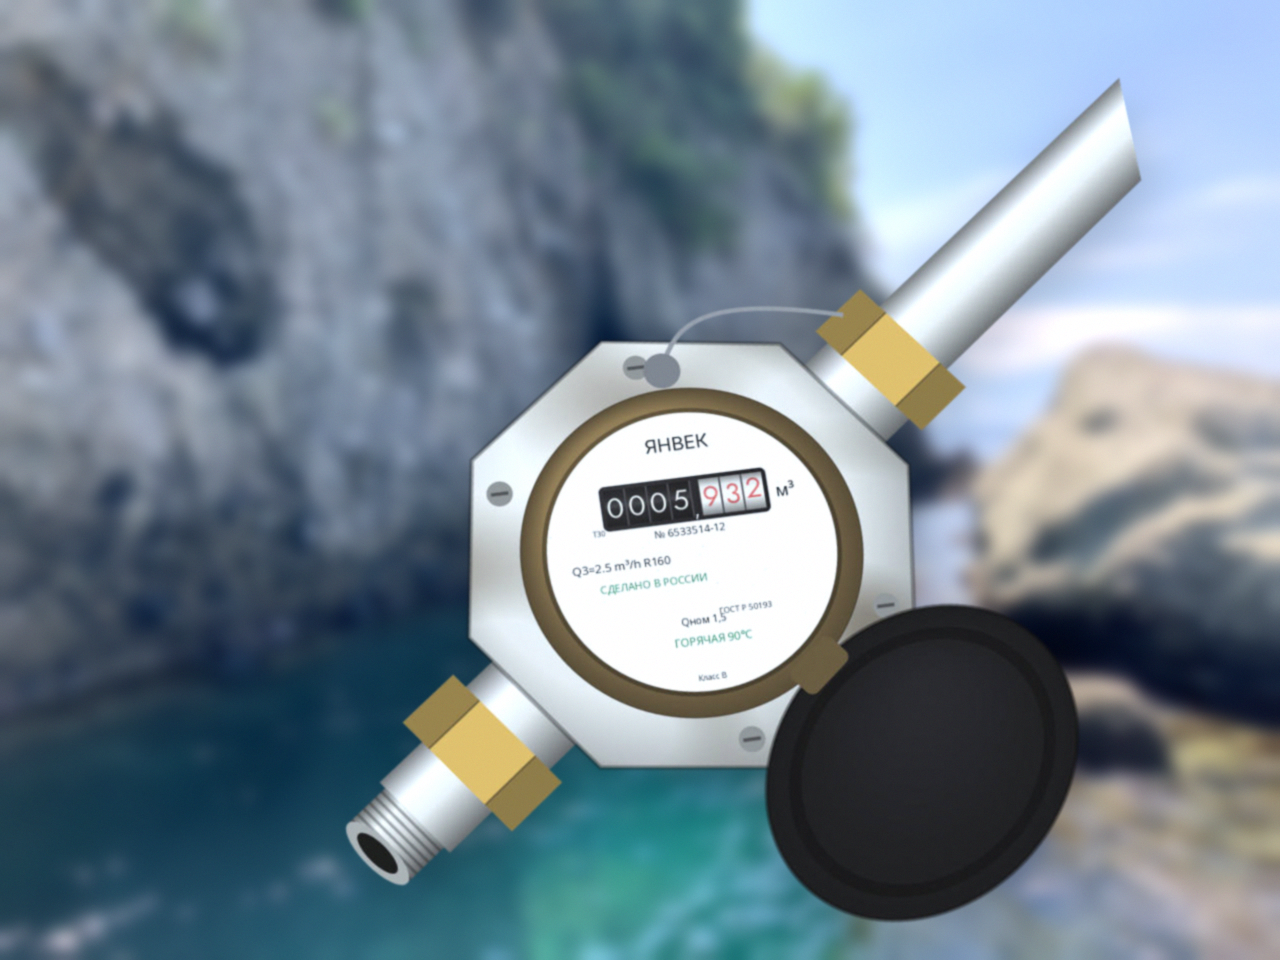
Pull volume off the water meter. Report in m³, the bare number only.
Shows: 5.932
